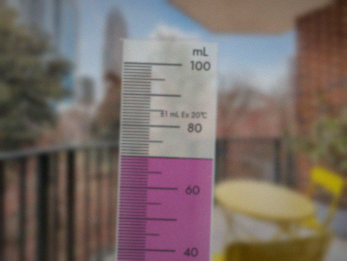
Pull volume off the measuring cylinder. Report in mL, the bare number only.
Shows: 70
